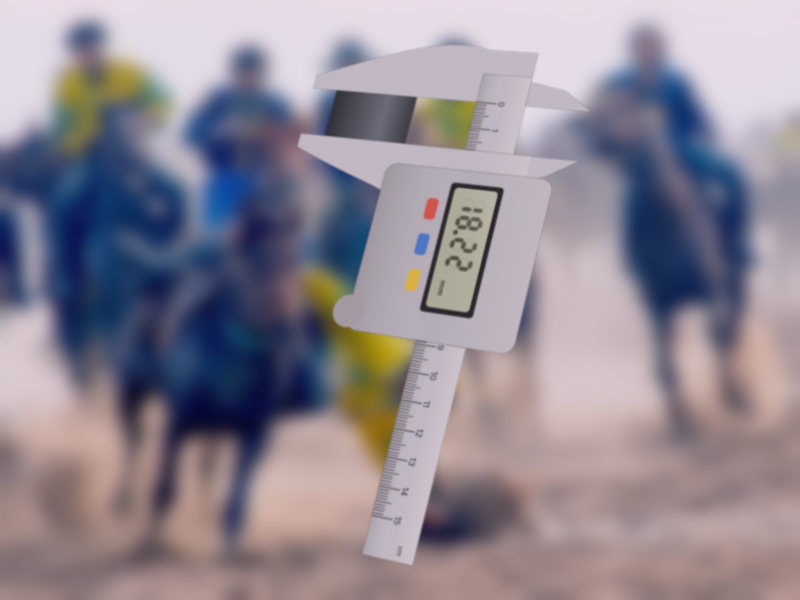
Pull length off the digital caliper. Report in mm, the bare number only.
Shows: 18.22
